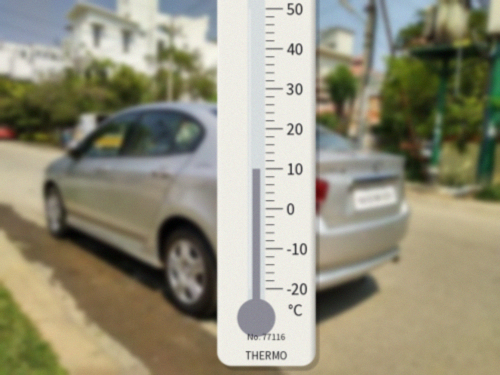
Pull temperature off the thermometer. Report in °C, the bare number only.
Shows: 10
